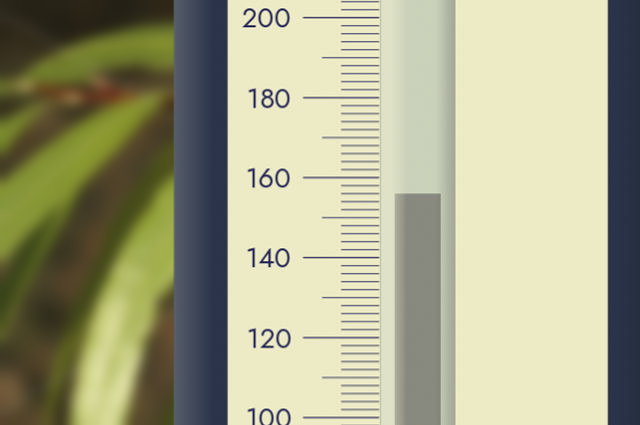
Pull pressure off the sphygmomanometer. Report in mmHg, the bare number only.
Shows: 156
